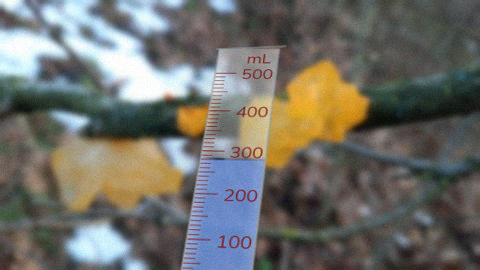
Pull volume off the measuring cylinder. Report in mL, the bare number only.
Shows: 280
